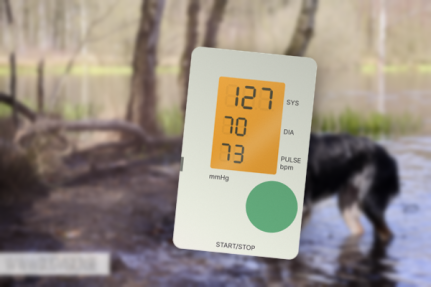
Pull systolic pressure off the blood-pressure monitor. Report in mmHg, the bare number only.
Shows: 127
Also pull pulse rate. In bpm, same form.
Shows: 73
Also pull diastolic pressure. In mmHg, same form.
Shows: 70
